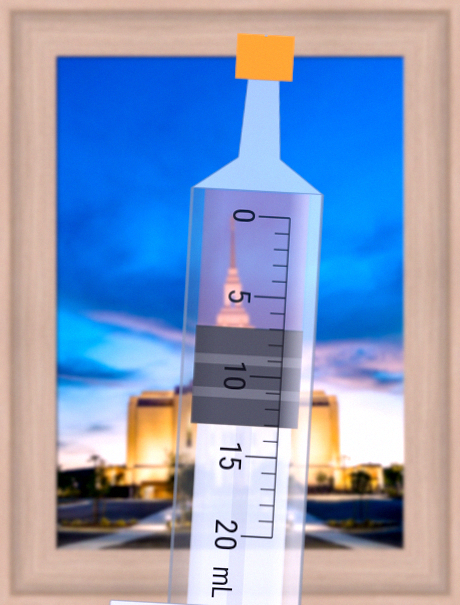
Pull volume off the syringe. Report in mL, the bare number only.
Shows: 7
